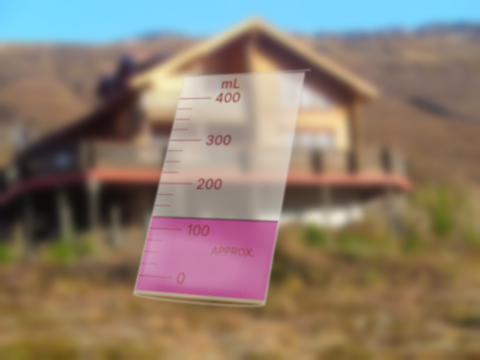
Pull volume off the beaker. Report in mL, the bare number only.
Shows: 125
